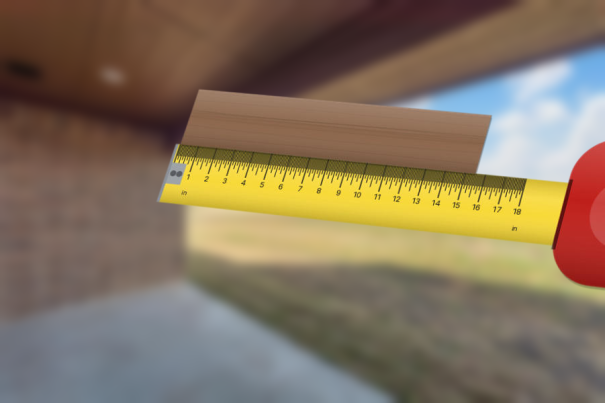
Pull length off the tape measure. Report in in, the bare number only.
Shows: 15.5
